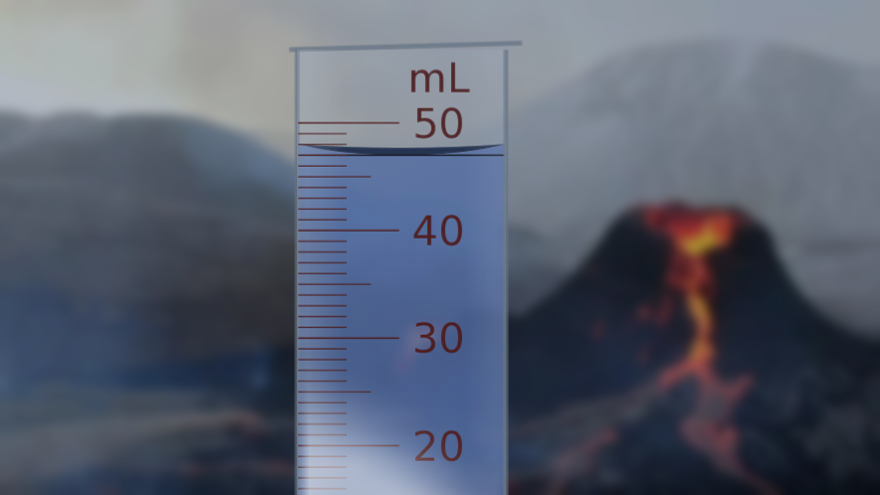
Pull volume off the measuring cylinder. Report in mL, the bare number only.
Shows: 47
